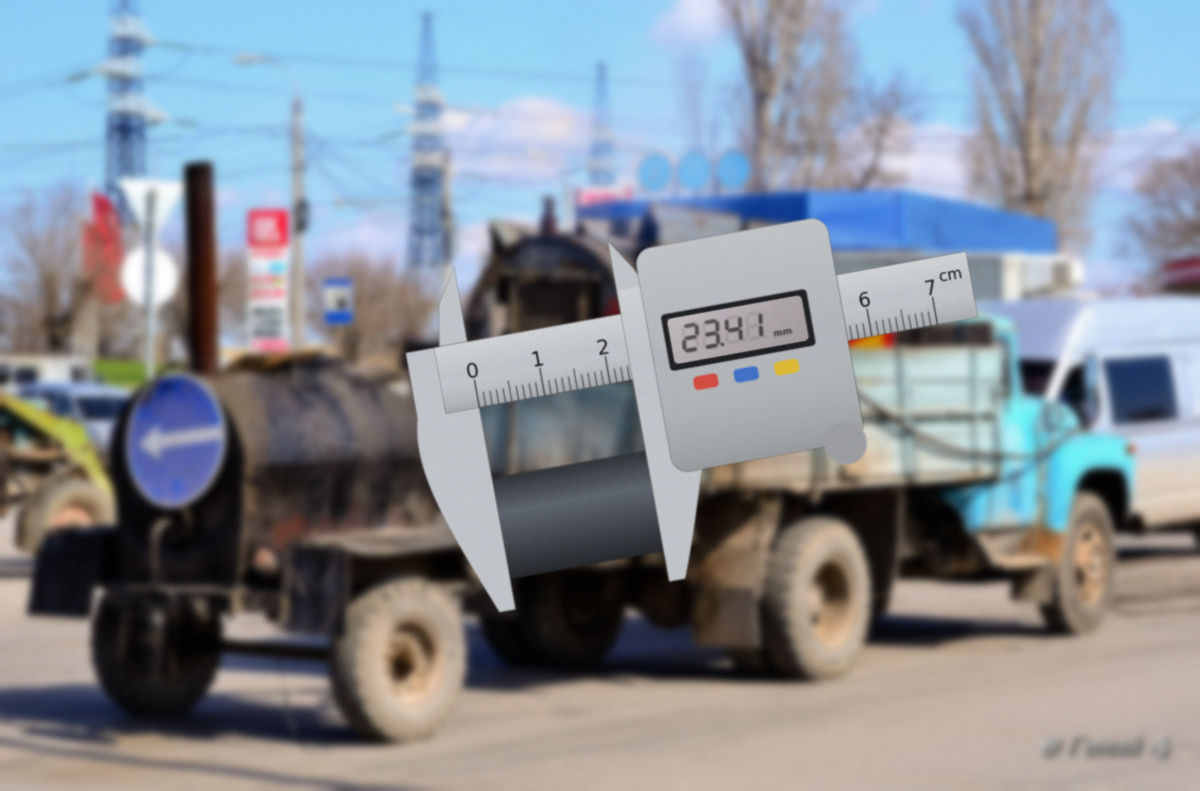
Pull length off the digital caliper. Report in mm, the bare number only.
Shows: 23.41
